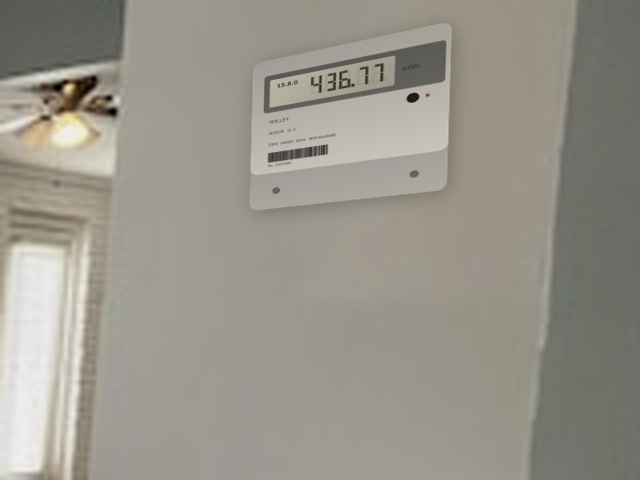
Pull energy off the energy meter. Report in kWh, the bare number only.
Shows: 436.77
